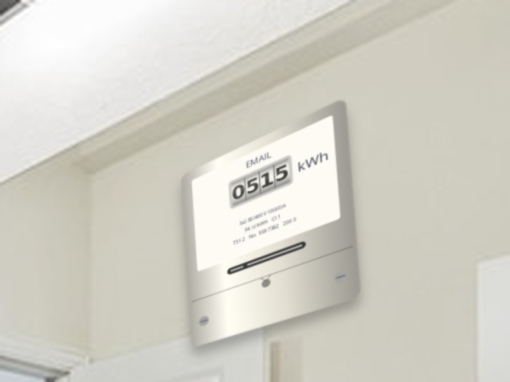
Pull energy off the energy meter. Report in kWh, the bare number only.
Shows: 515
